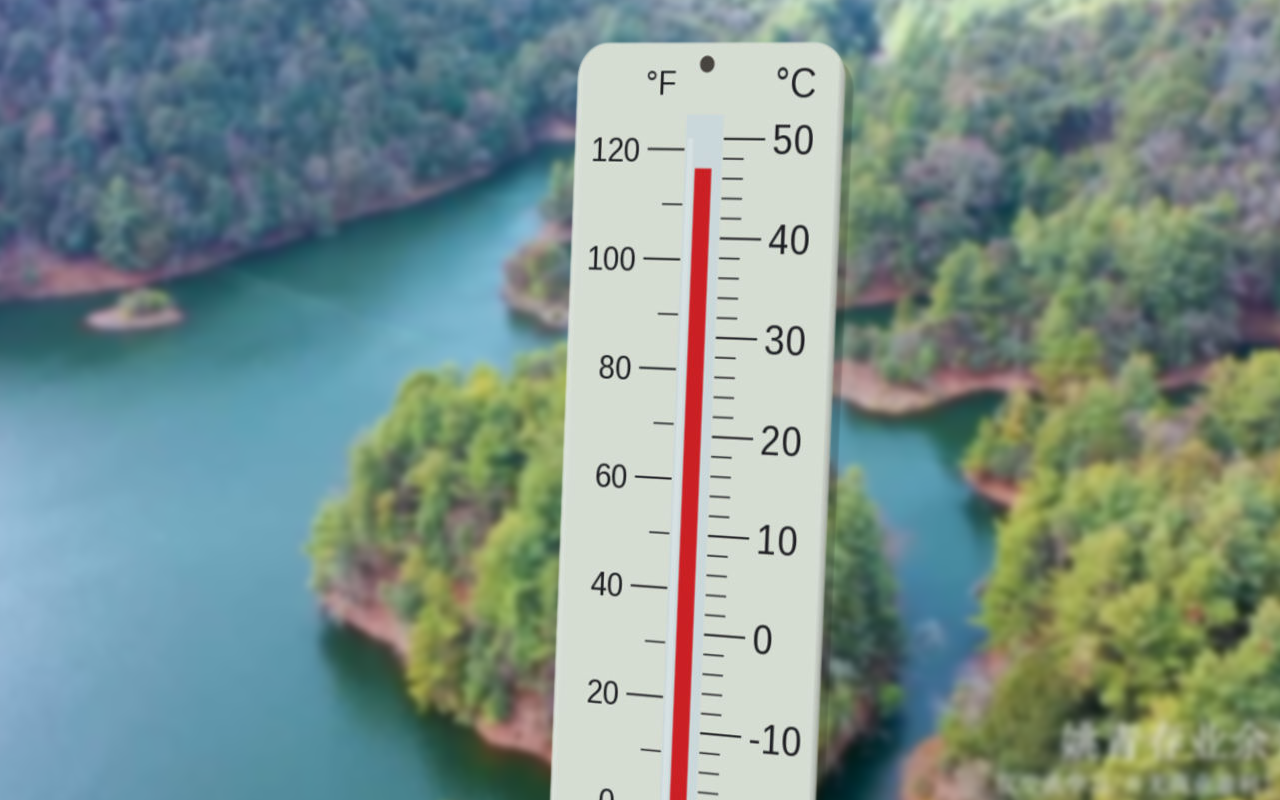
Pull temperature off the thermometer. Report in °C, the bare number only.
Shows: 47
